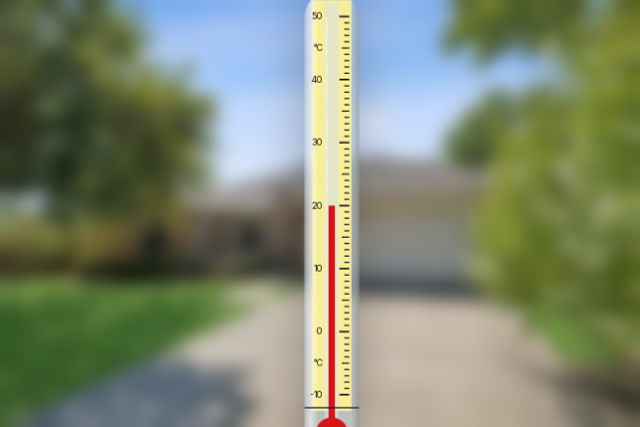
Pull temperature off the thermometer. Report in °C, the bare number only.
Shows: 20
